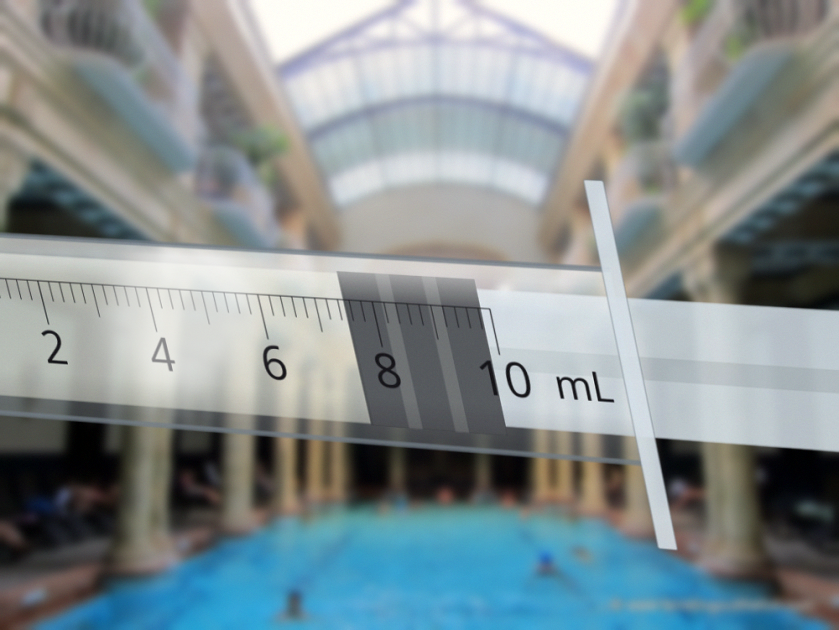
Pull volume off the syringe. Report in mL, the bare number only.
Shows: 7.5
